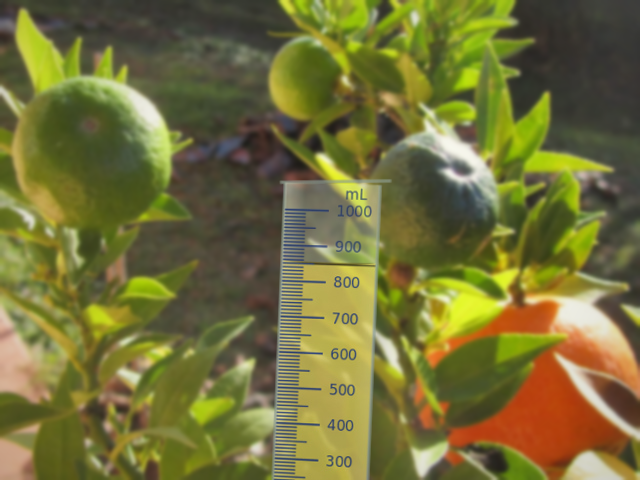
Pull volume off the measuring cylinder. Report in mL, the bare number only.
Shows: 850
